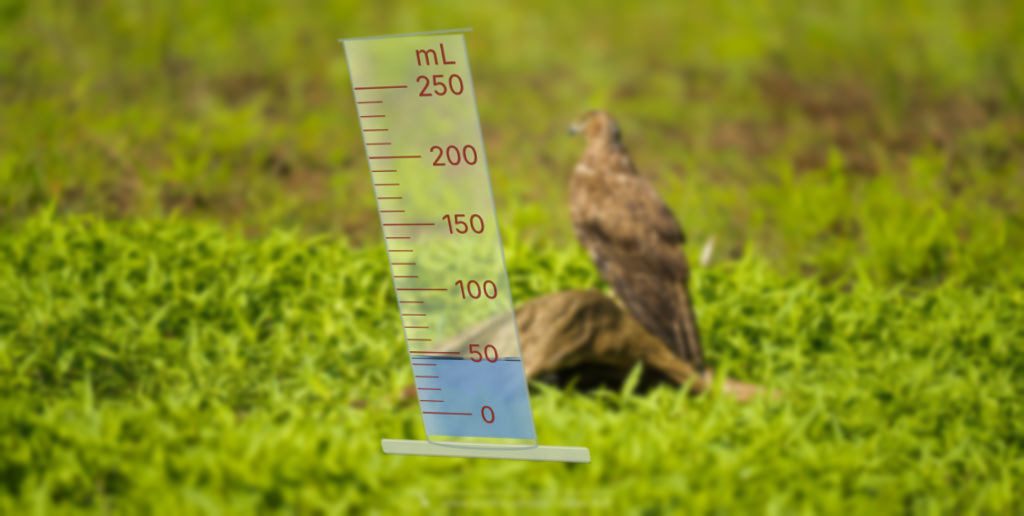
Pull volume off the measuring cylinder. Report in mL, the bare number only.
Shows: 45
